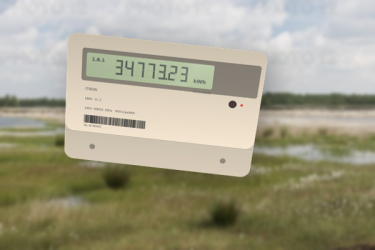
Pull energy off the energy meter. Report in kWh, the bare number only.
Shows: 34773.23
